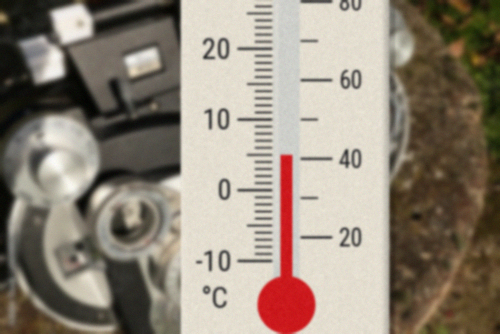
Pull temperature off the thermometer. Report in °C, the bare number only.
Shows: 5
